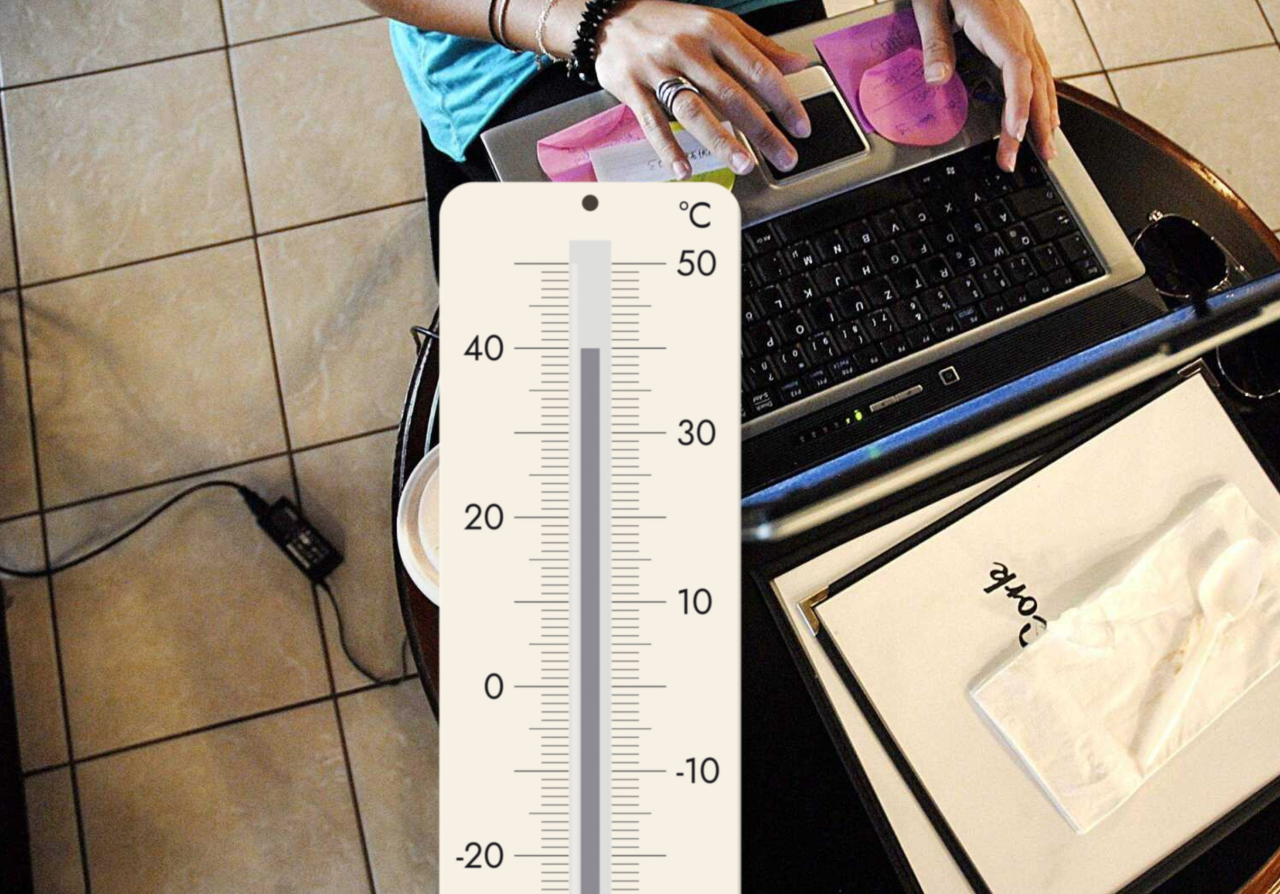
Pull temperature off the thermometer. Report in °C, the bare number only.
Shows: 40
